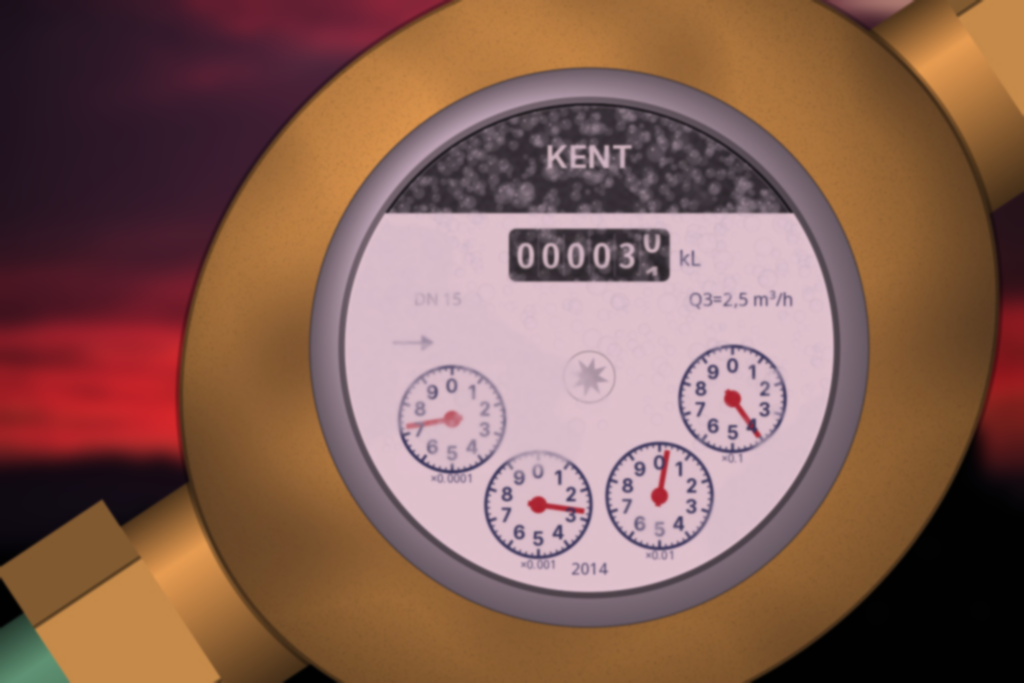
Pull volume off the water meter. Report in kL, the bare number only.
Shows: 30.4027
